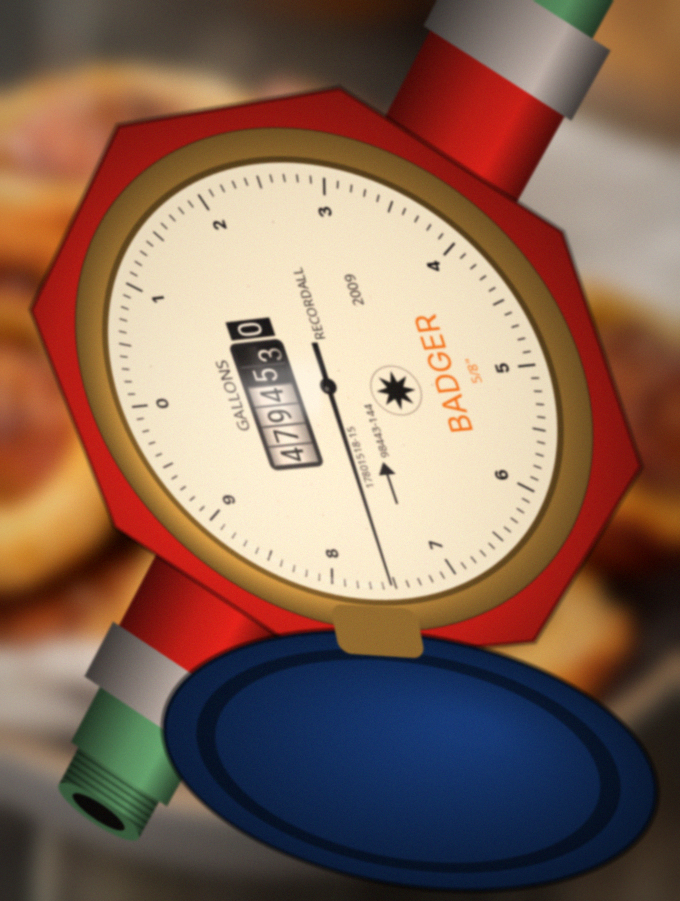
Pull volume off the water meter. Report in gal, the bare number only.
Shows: 4794527.5
